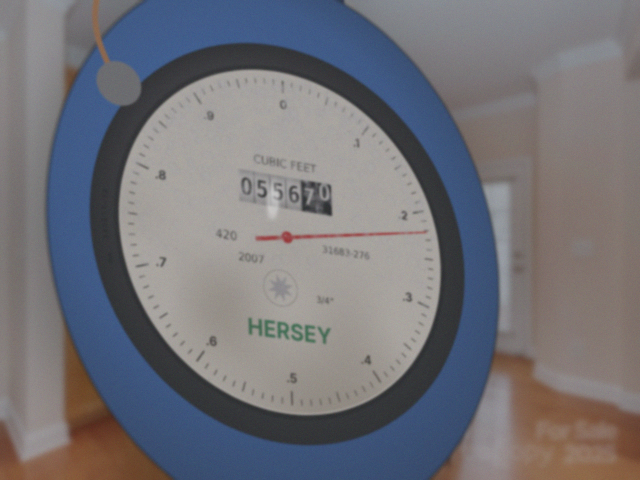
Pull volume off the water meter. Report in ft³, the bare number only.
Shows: 55670.22
